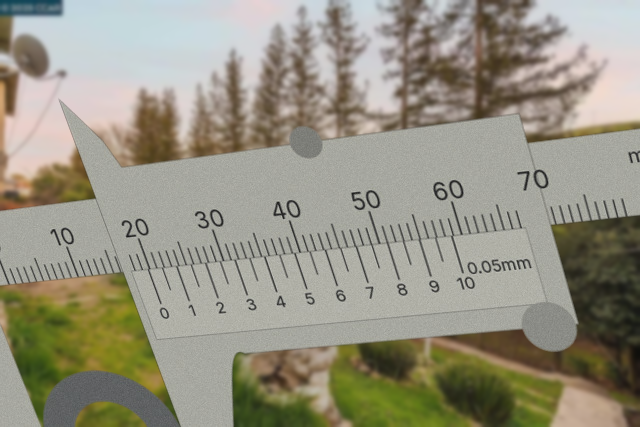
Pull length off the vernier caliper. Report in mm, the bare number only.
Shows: 19.8
